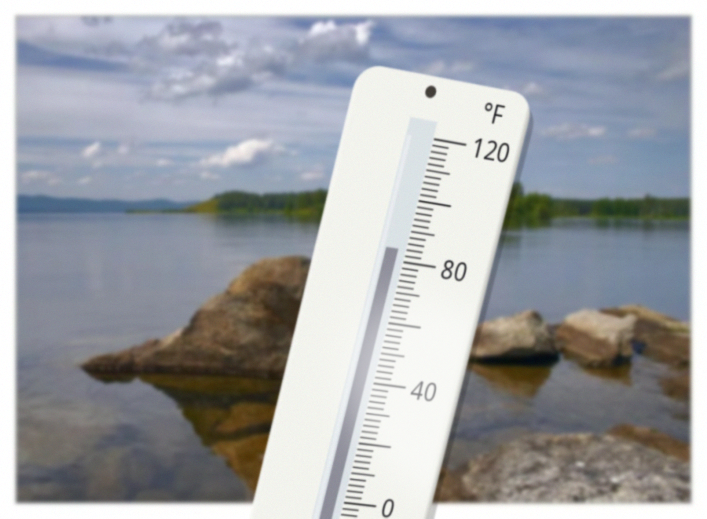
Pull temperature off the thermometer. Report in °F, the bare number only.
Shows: 84
